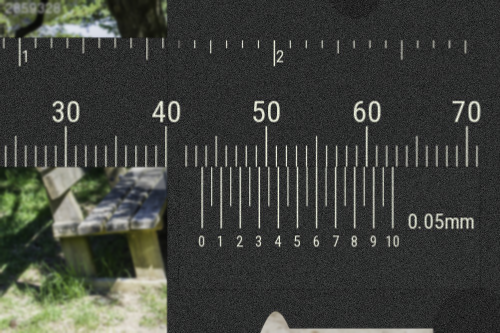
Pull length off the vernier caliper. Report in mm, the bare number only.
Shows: 43.6
